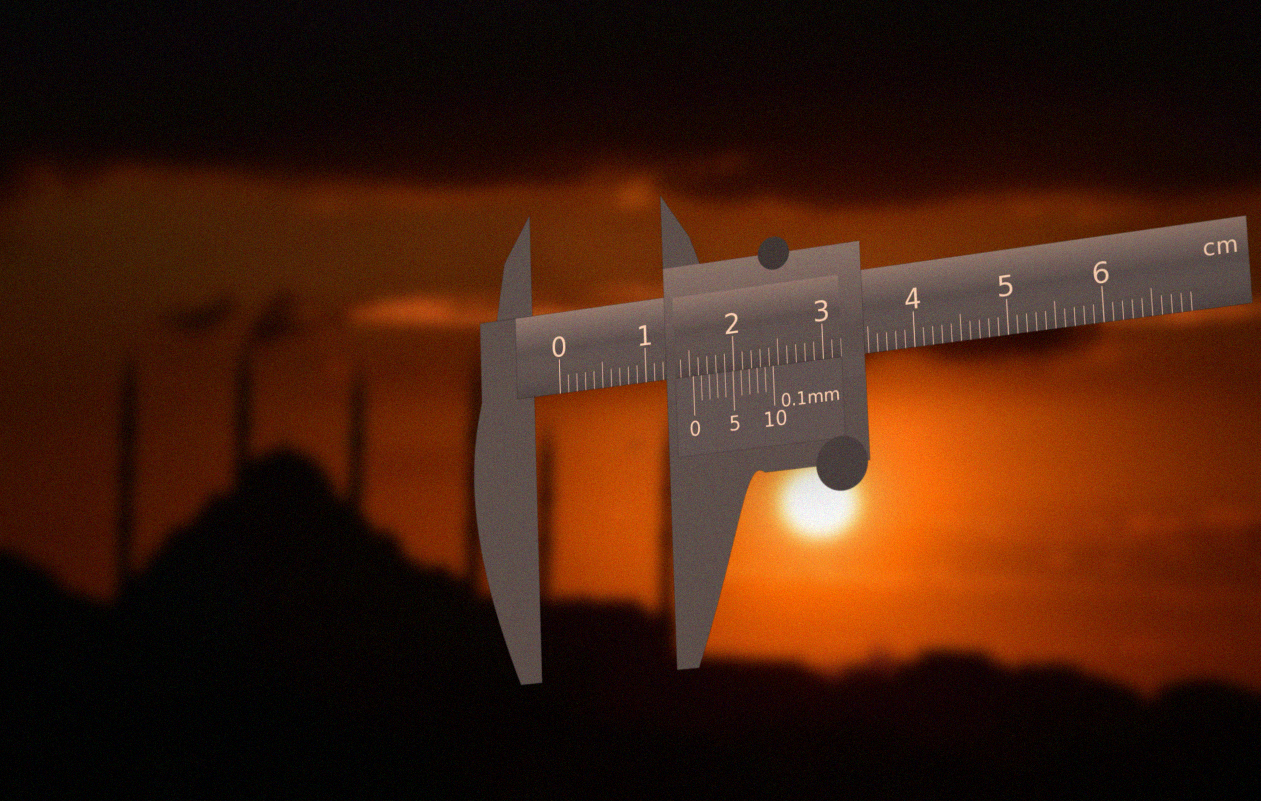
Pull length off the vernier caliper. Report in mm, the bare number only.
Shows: 15.4
